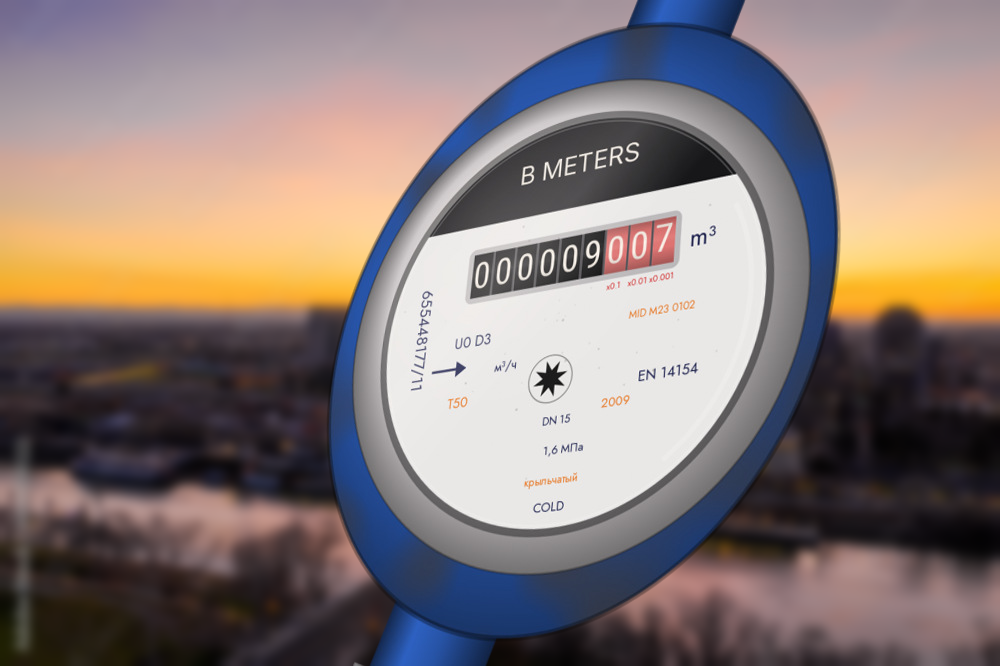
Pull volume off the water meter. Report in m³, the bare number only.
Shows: 9.007
